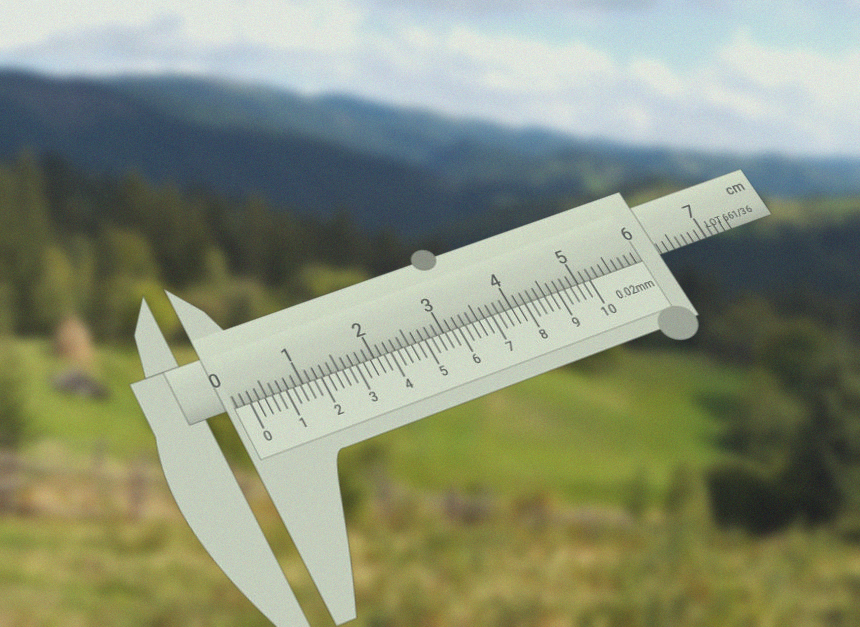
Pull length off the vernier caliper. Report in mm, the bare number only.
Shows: 2.8
